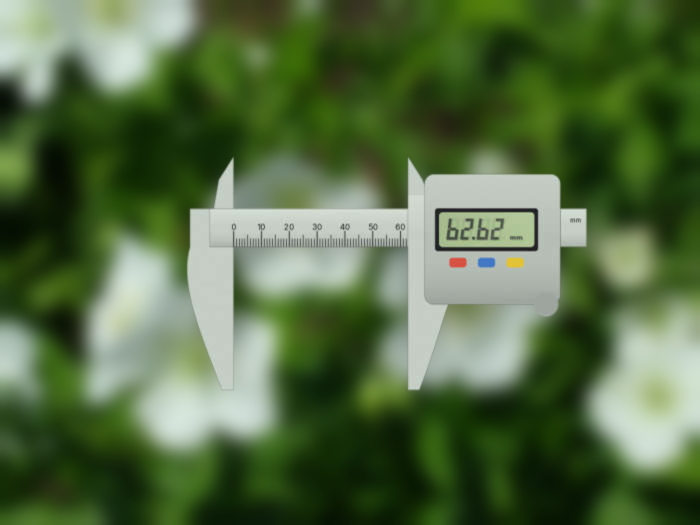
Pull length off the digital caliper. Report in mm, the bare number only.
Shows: 62.62
